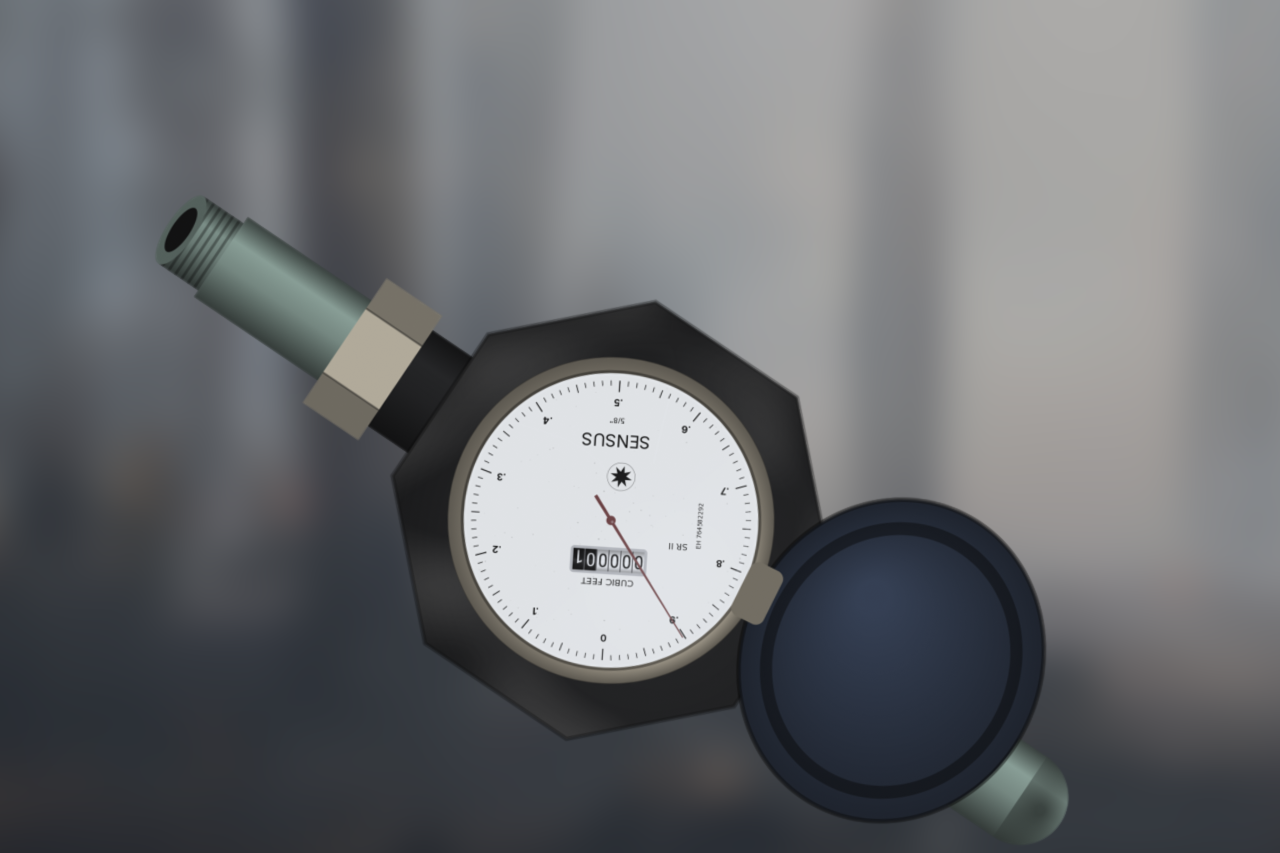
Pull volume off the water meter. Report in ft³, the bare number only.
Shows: 0.90
